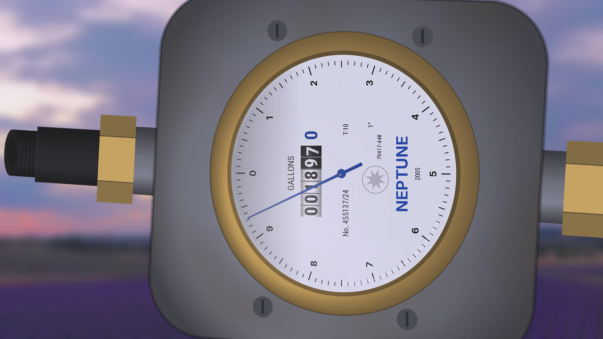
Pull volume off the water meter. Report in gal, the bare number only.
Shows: 18969.3
